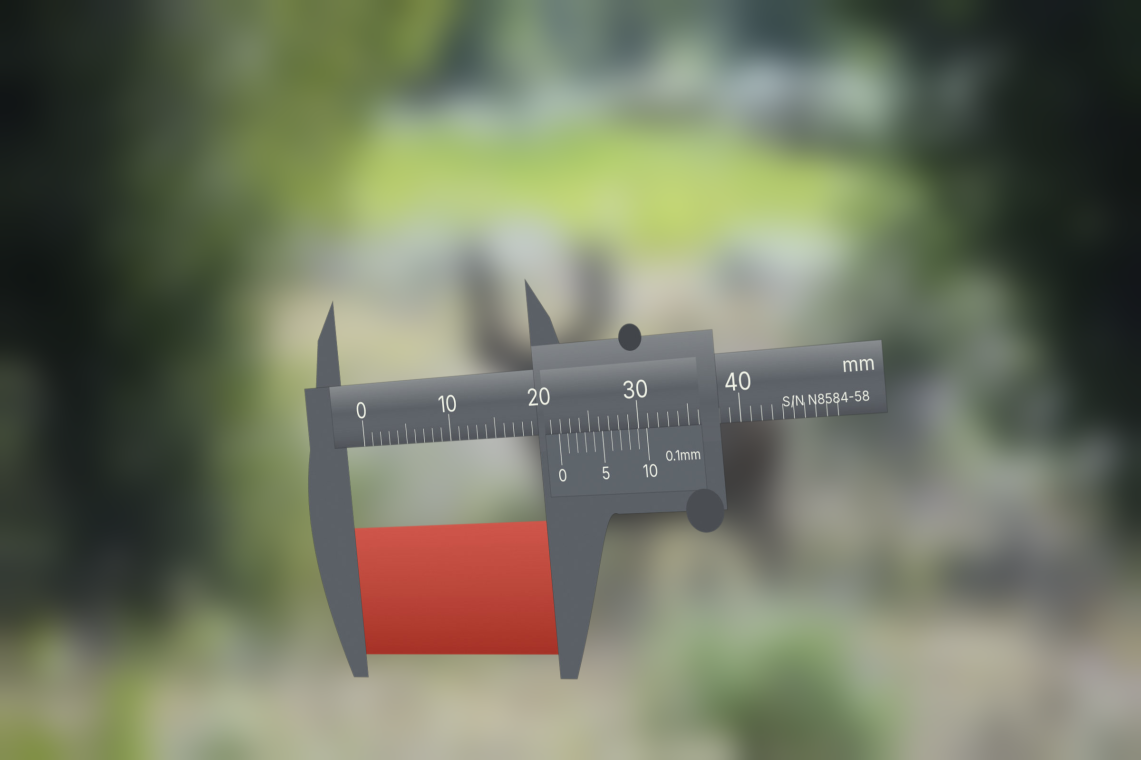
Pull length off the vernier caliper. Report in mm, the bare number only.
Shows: 21.8
